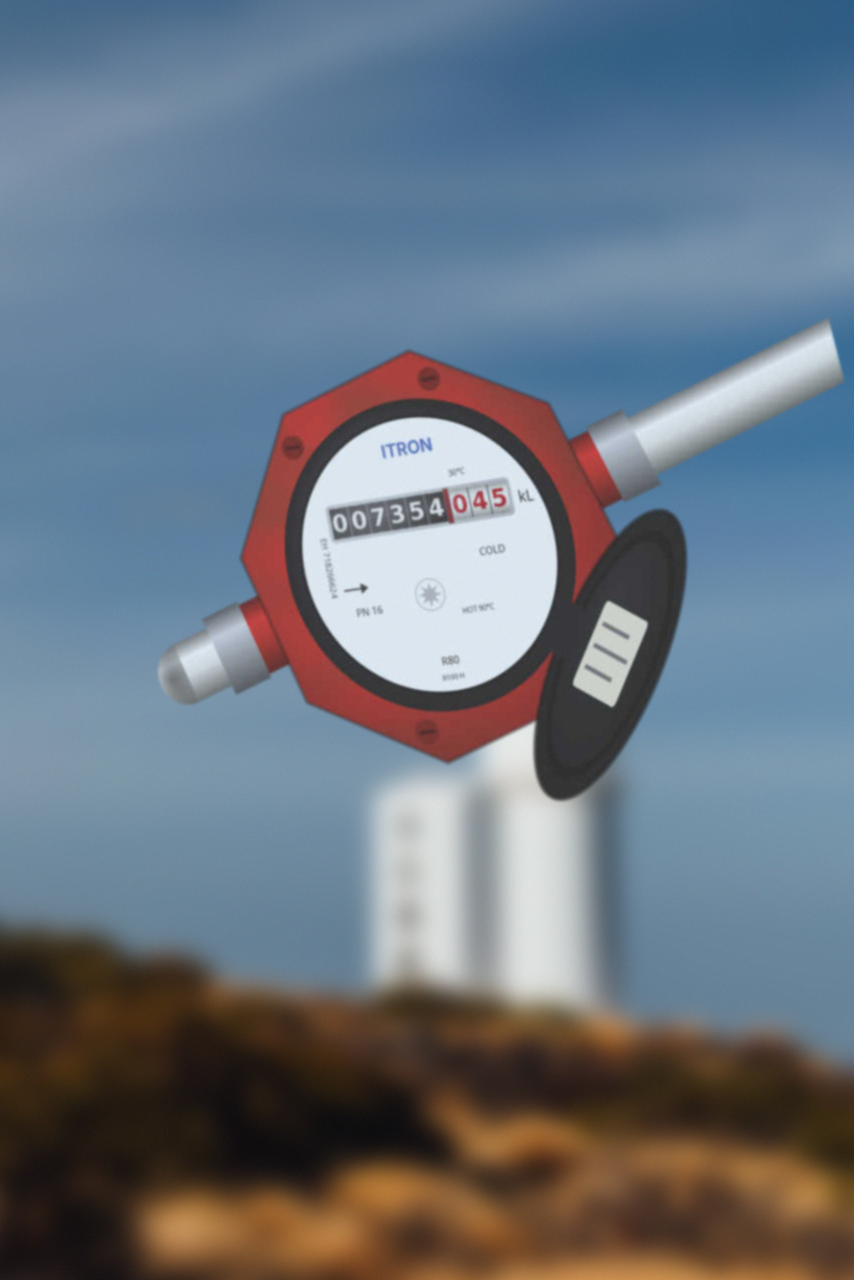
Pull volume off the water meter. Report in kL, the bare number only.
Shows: 7354.045
